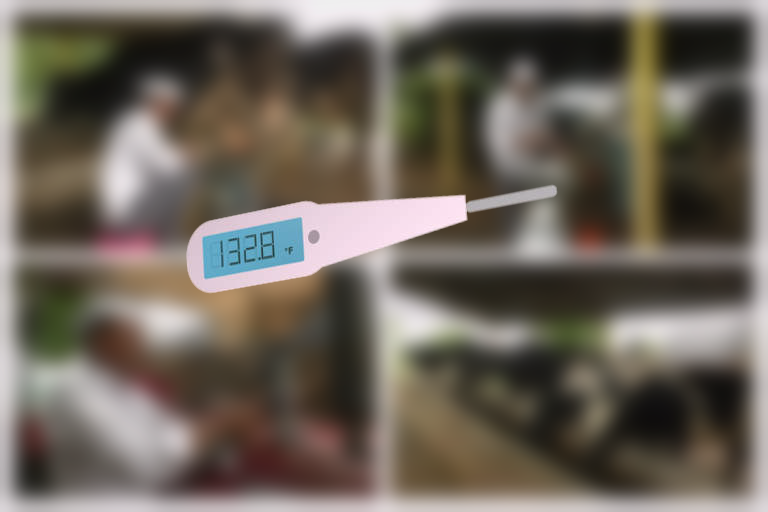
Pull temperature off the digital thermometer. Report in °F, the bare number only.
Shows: 132.8
